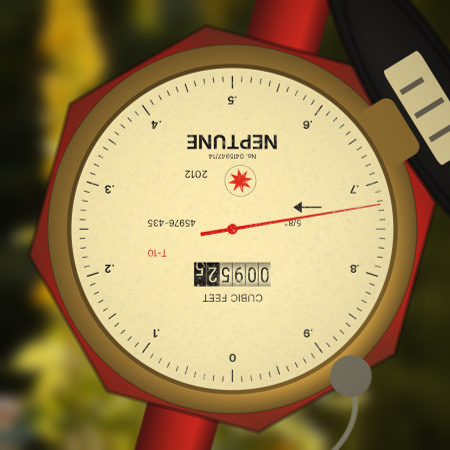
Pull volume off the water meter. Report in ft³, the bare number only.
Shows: 9524.72
